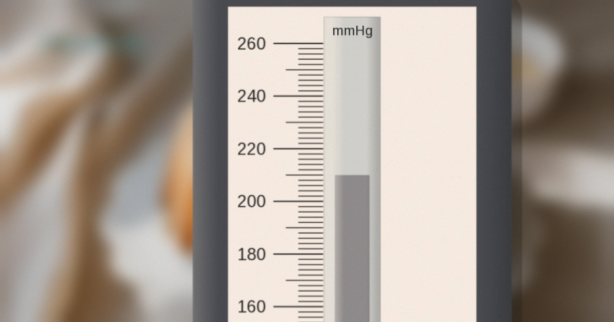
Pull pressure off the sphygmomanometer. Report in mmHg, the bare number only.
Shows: 210
